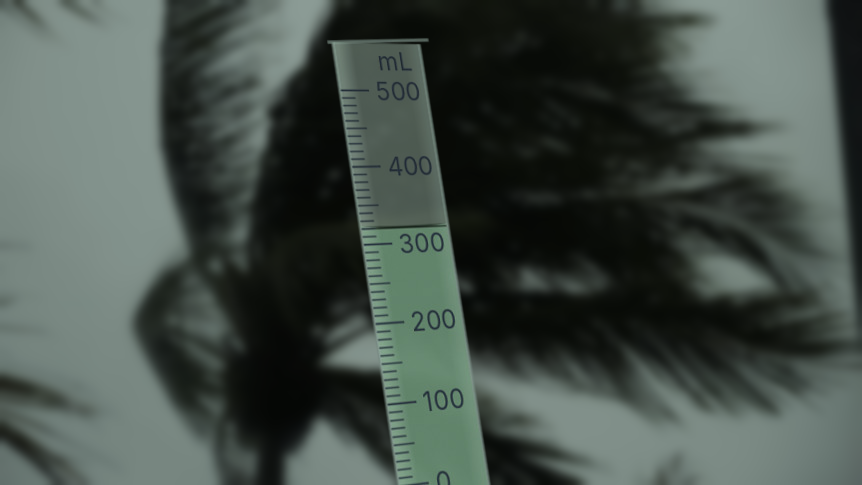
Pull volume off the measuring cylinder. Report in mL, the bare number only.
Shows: 320
